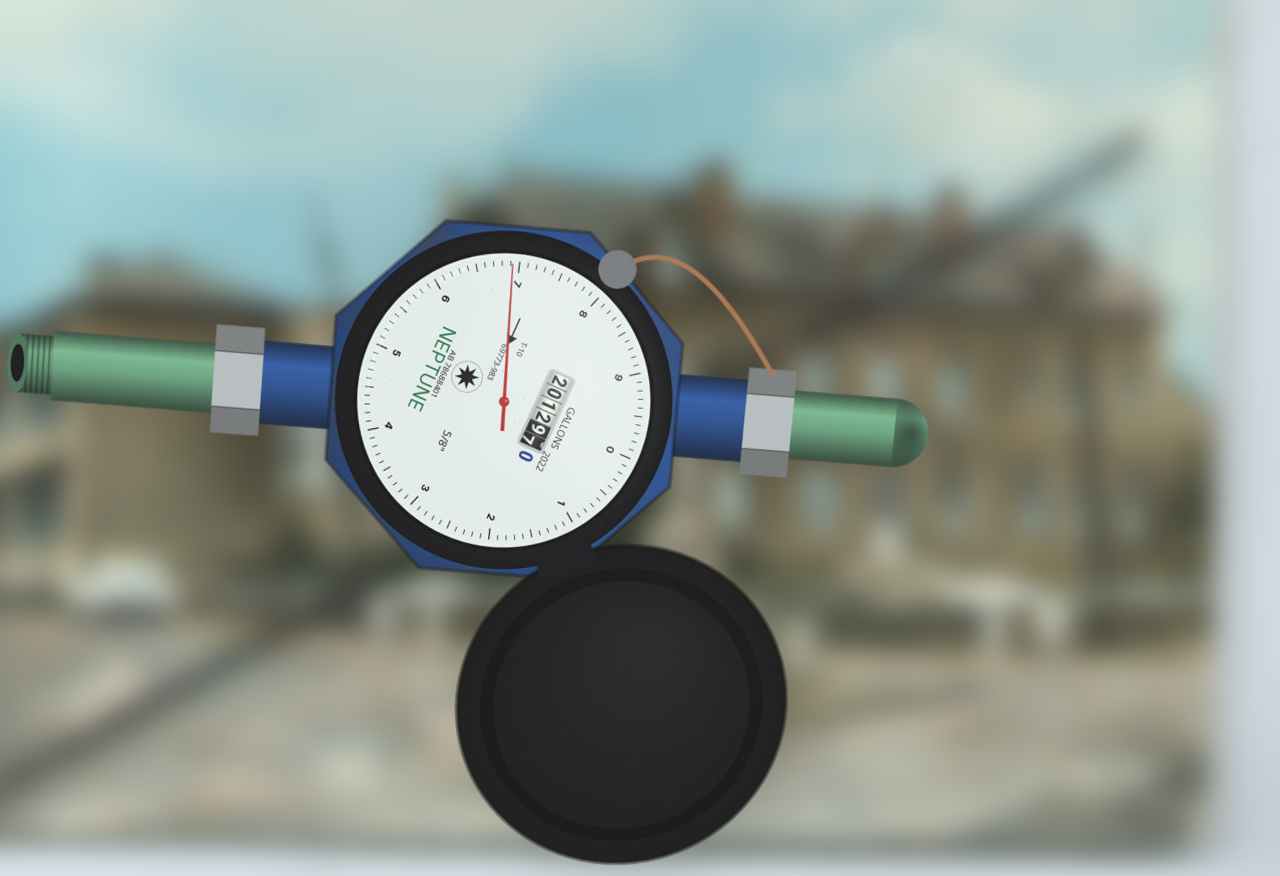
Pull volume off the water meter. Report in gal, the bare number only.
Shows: 2012966.9
